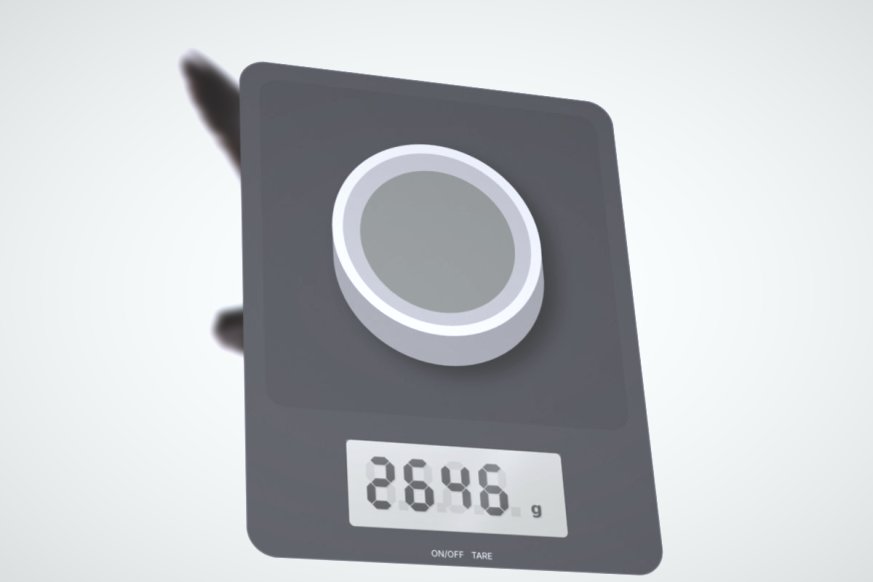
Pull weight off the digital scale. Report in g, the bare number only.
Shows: 2646
